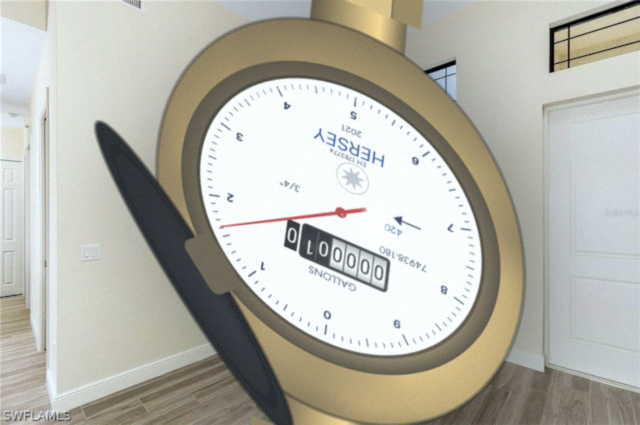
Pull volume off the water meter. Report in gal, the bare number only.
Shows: 11.6
